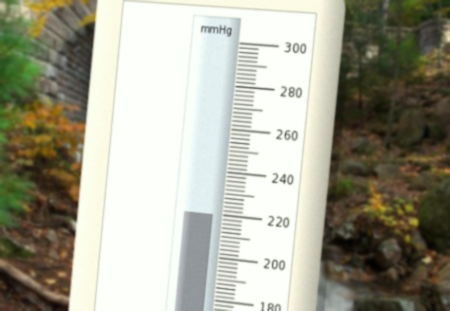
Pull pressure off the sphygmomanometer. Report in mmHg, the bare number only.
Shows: 220
